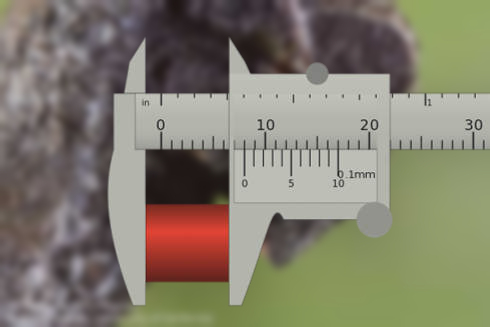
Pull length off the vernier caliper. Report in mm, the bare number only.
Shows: 8.0
